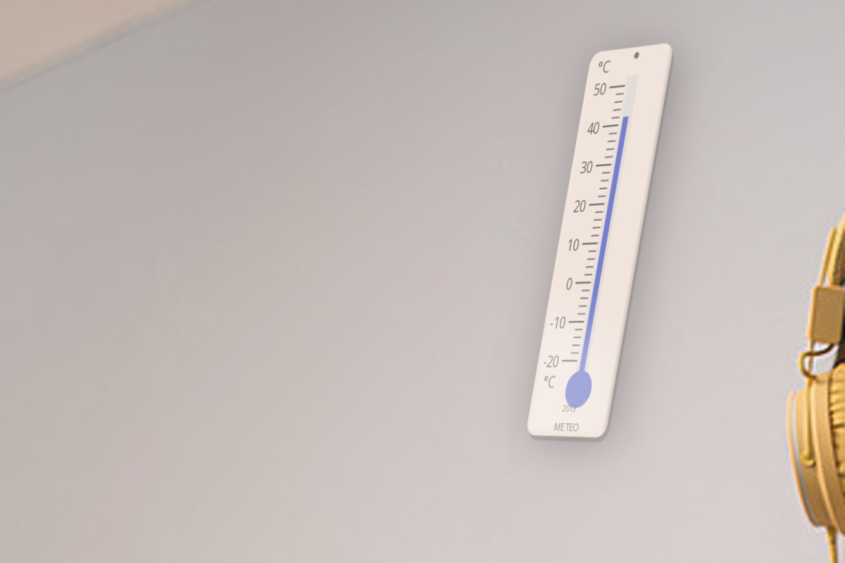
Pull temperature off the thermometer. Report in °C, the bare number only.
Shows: 42
